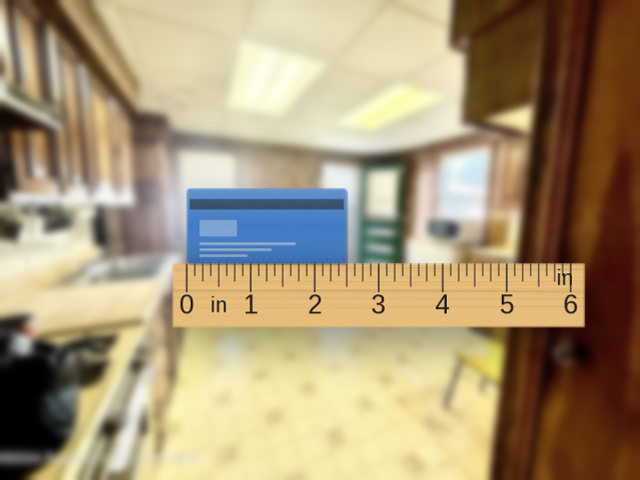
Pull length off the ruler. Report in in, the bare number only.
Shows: 2.5
